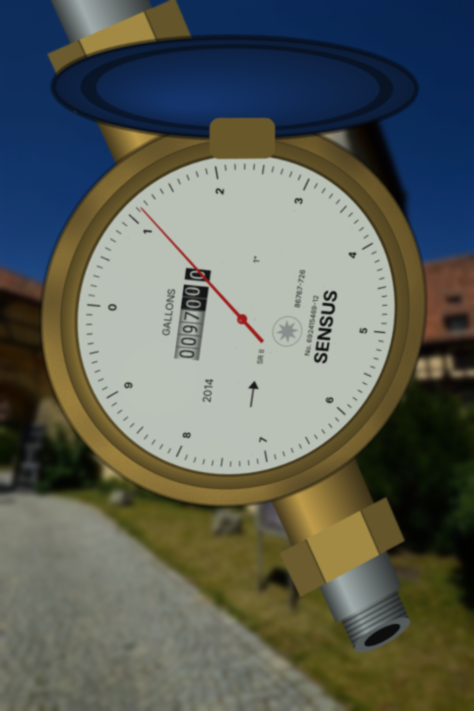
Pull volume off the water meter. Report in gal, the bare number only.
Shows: 97001.1
